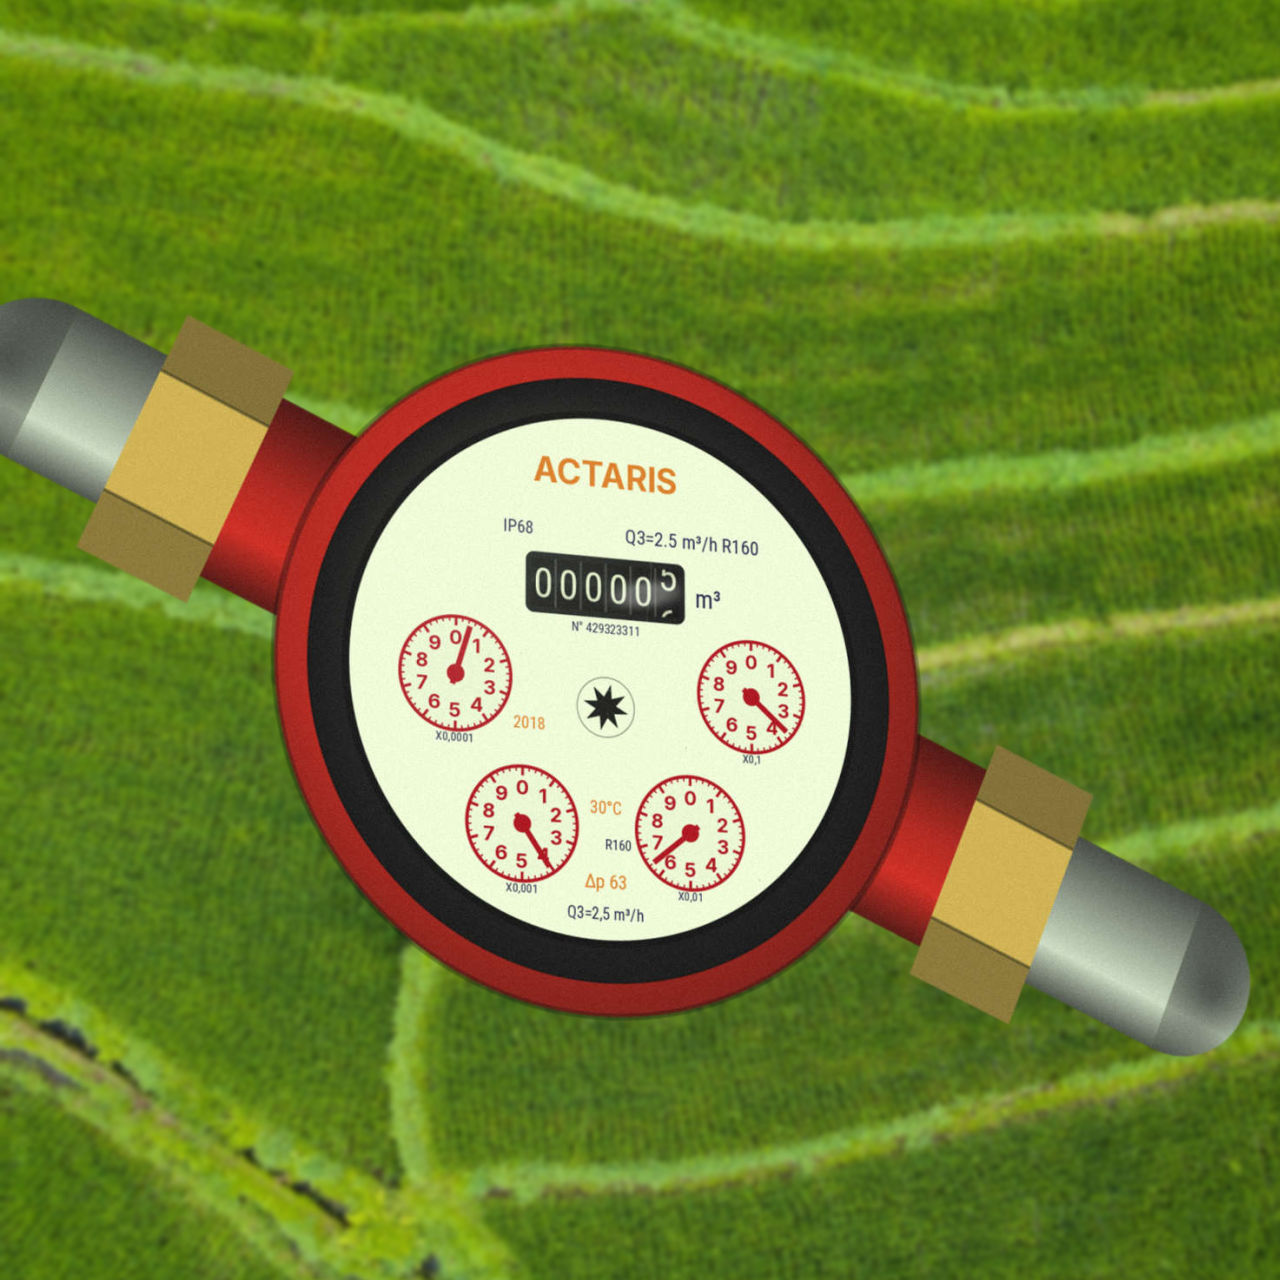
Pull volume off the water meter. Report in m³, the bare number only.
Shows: 5.3640
